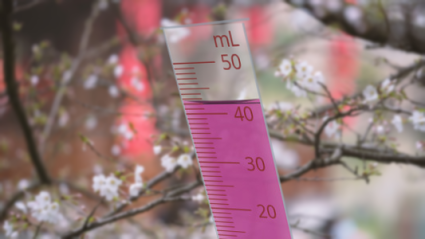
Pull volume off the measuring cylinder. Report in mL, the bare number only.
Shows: 42
